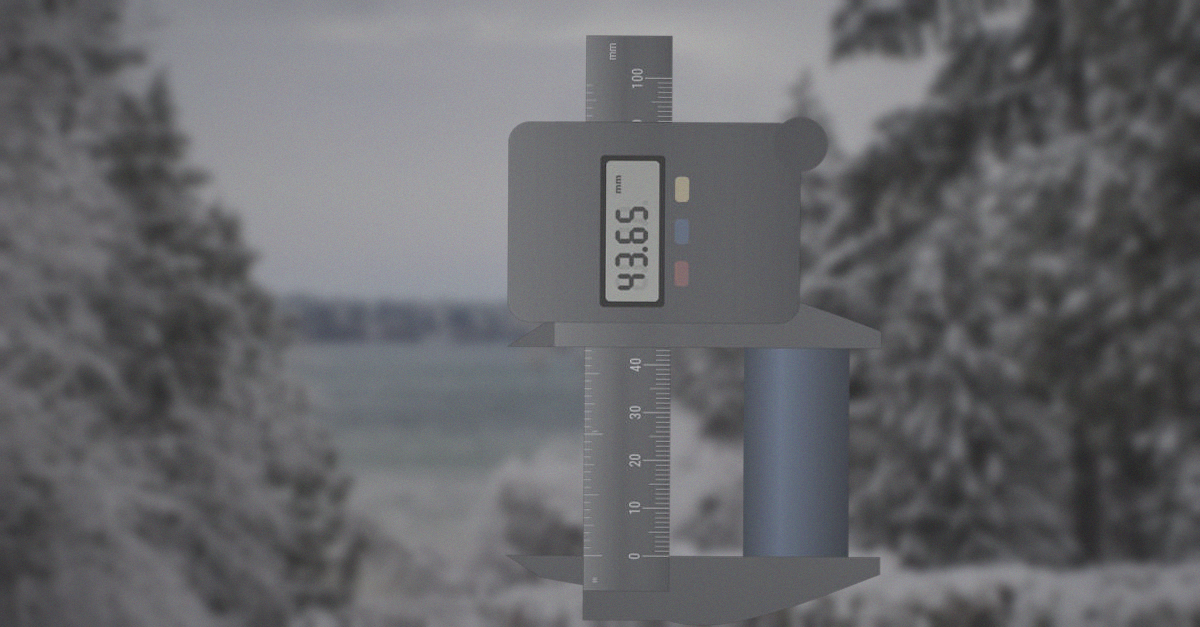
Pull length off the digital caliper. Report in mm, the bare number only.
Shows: 43.65
